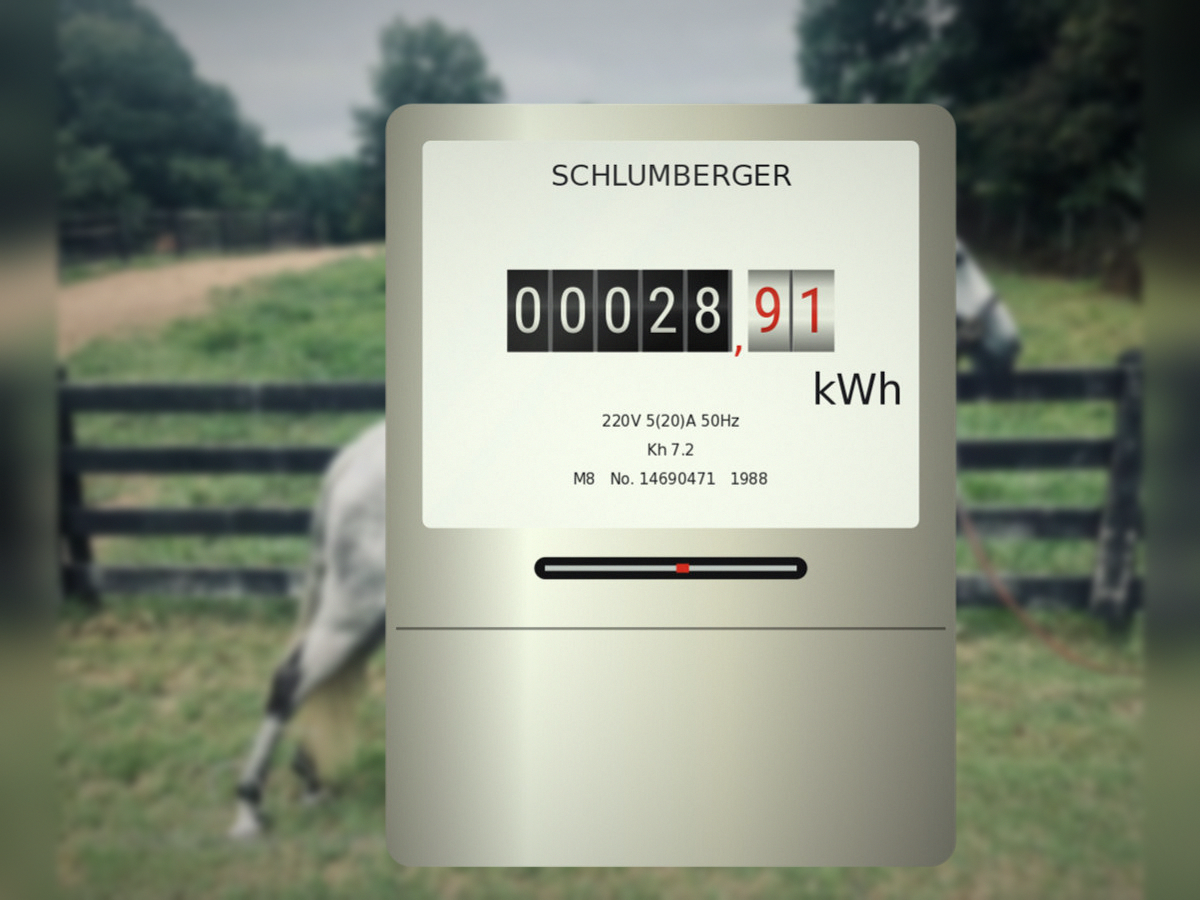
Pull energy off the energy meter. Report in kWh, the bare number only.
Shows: 28.91
